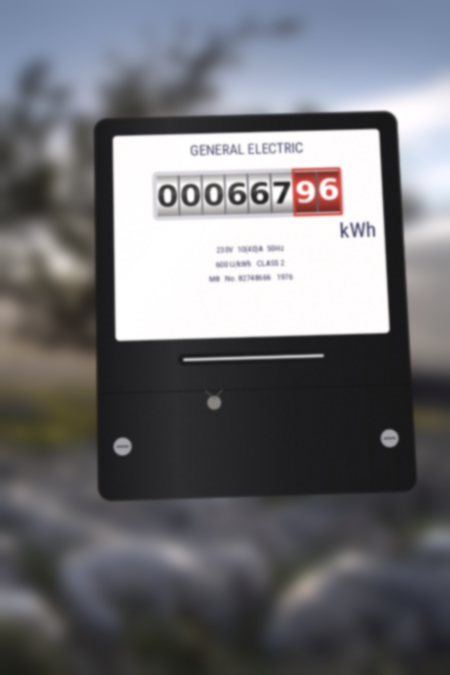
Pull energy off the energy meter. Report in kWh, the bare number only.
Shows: 667.96
